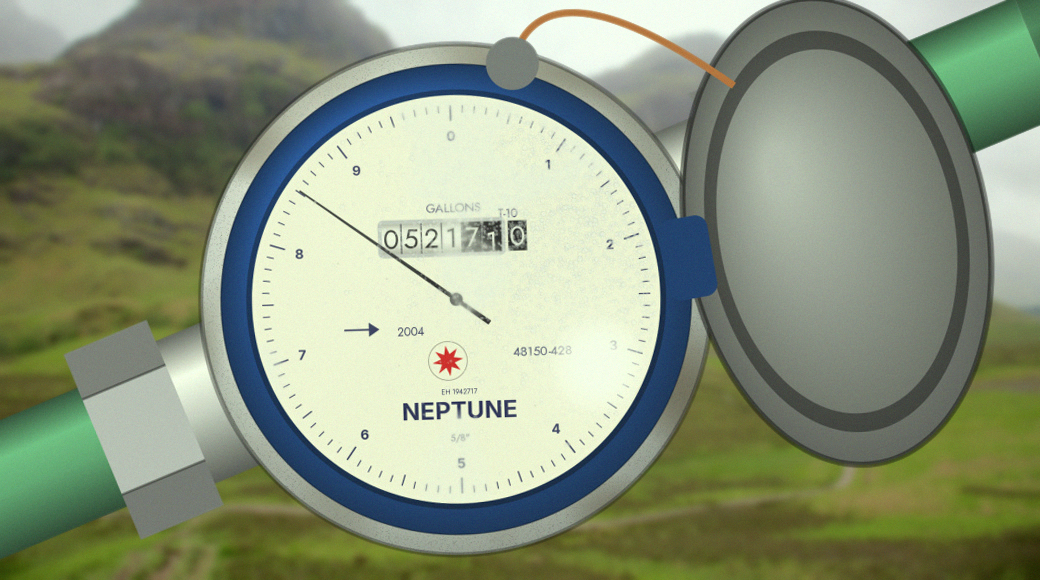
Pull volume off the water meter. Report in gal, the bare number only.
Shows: 521708.5
